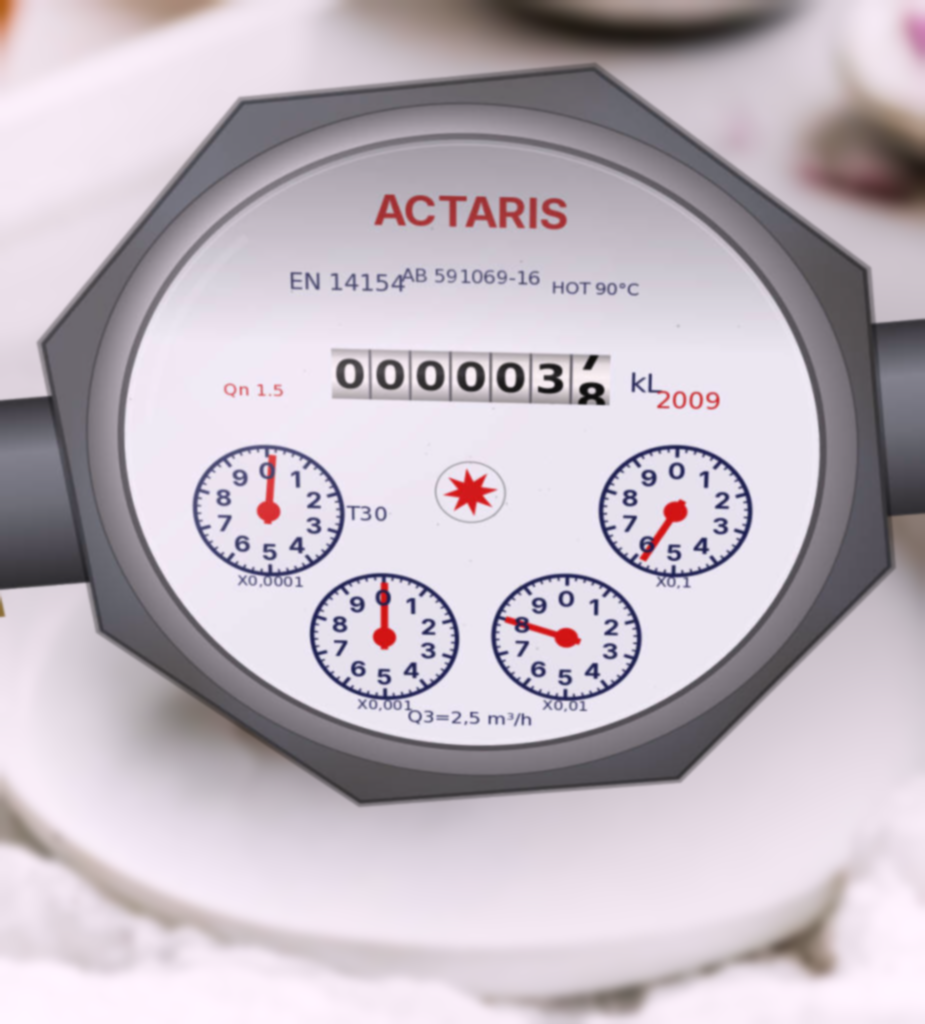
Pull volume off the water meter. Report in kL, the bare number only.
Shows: 37.5800
